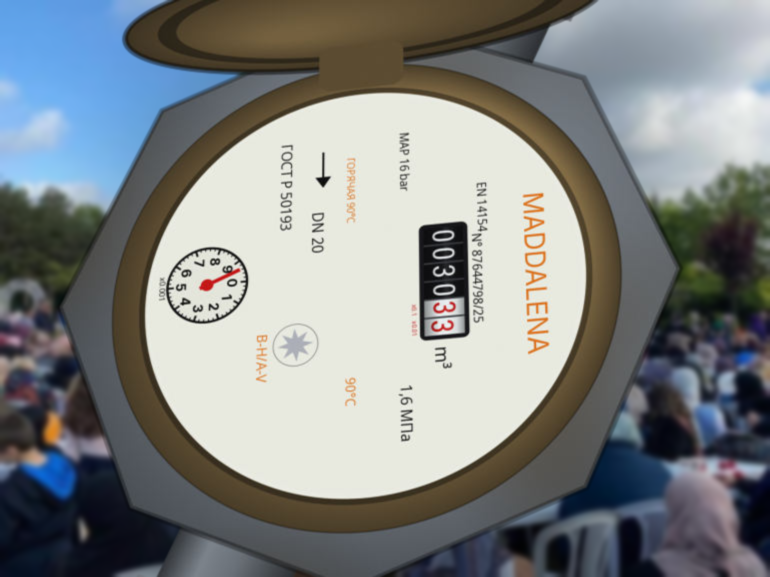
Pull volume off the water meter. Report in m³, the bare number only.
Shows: 30.329
